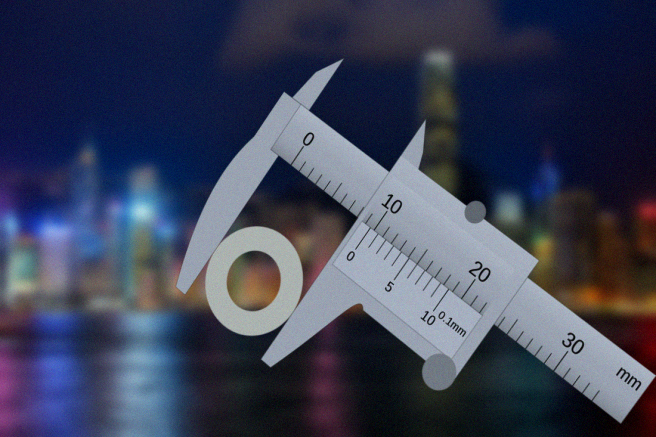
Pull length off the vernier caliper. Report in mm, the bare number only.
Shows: 9.6
